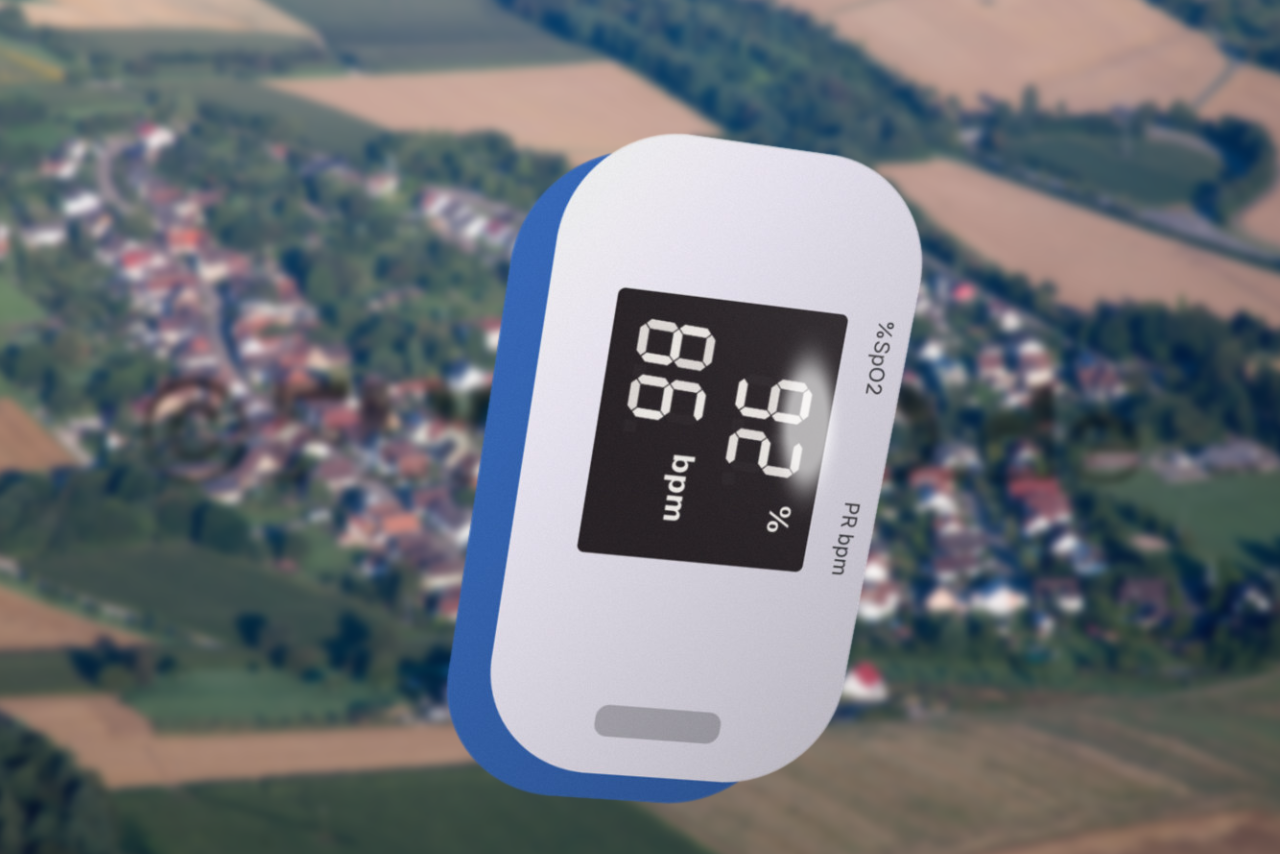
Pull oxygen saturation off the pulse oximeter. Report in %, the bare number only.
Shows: 92
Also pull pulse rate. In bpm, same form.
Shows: 86
